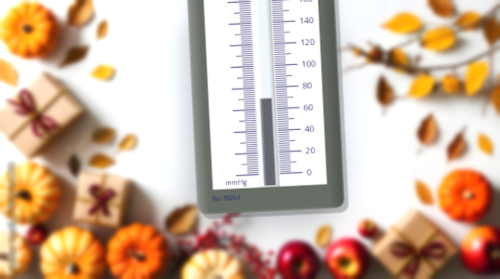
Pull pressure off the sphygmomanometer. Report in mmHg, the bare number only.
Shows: 70
